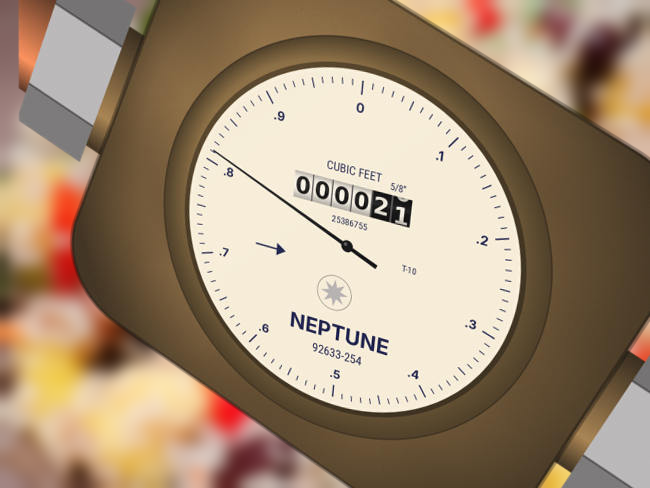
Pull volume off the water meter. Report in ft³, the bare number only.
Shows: 20.81
